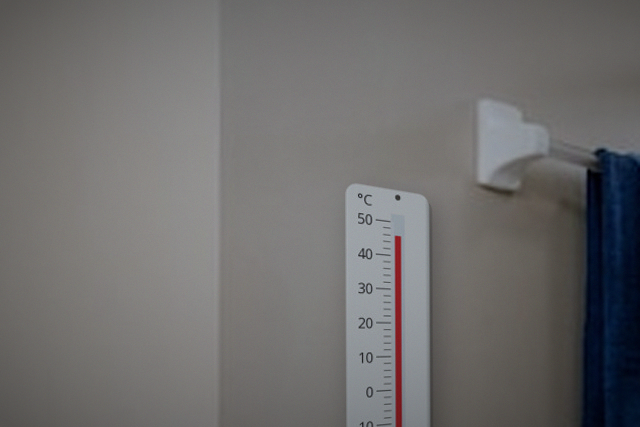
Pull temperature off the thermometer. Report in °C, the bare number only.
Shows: 46
